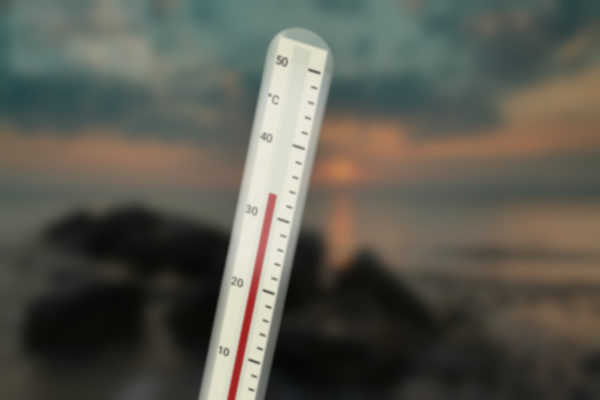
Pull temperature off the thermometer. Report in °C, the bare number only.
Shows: 33
